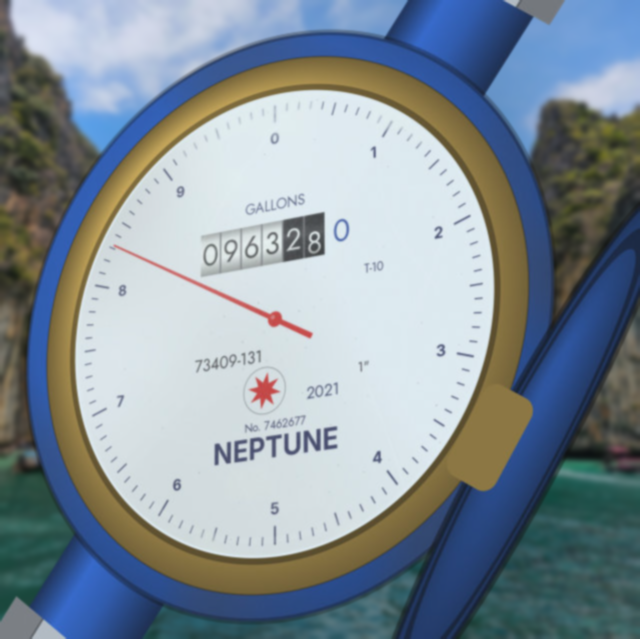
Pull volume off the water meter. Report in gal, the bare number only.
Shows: 963278.3
